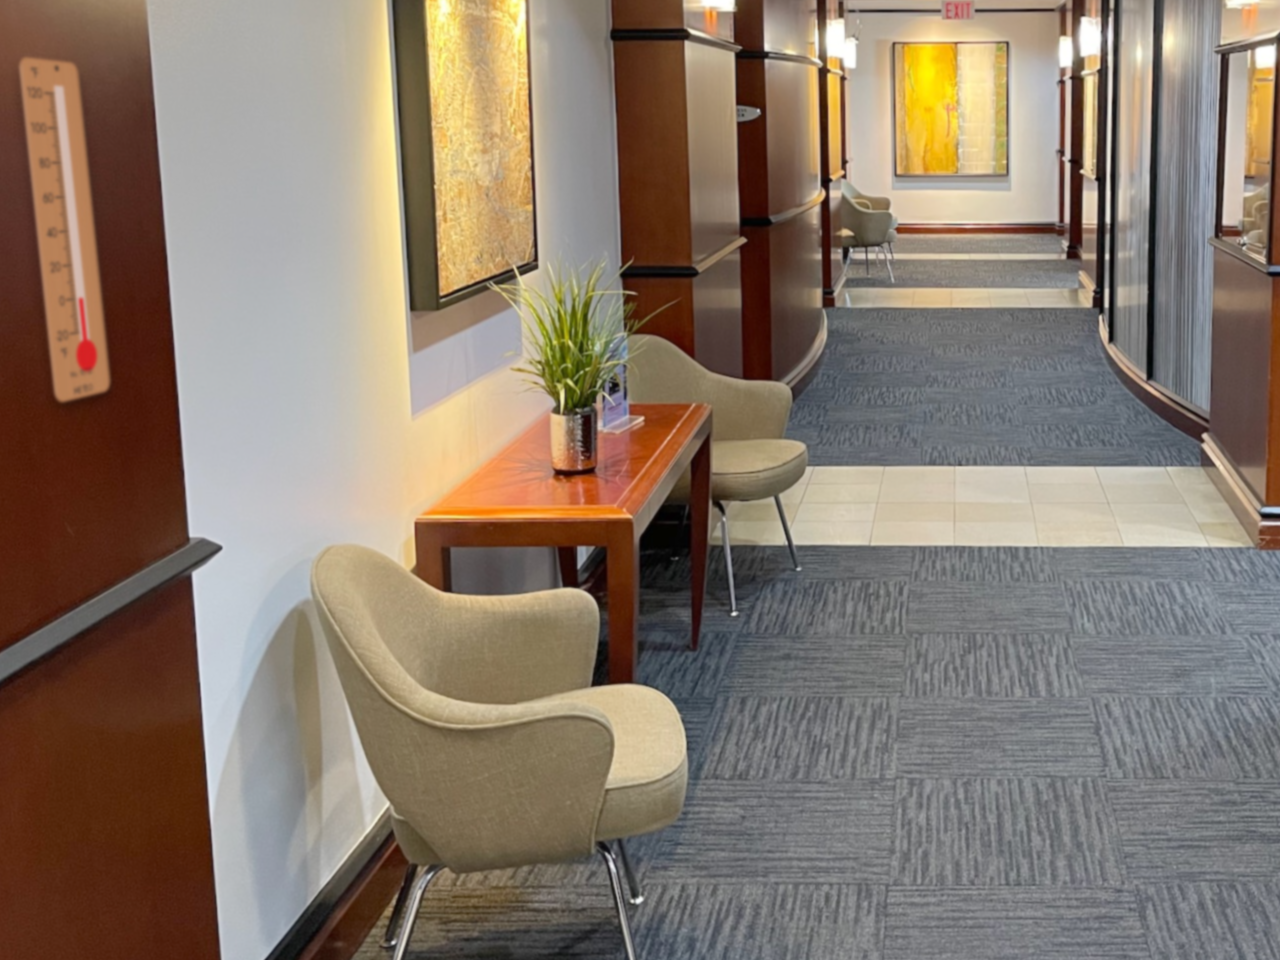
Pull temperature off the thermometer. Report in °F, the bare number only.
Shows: 0
